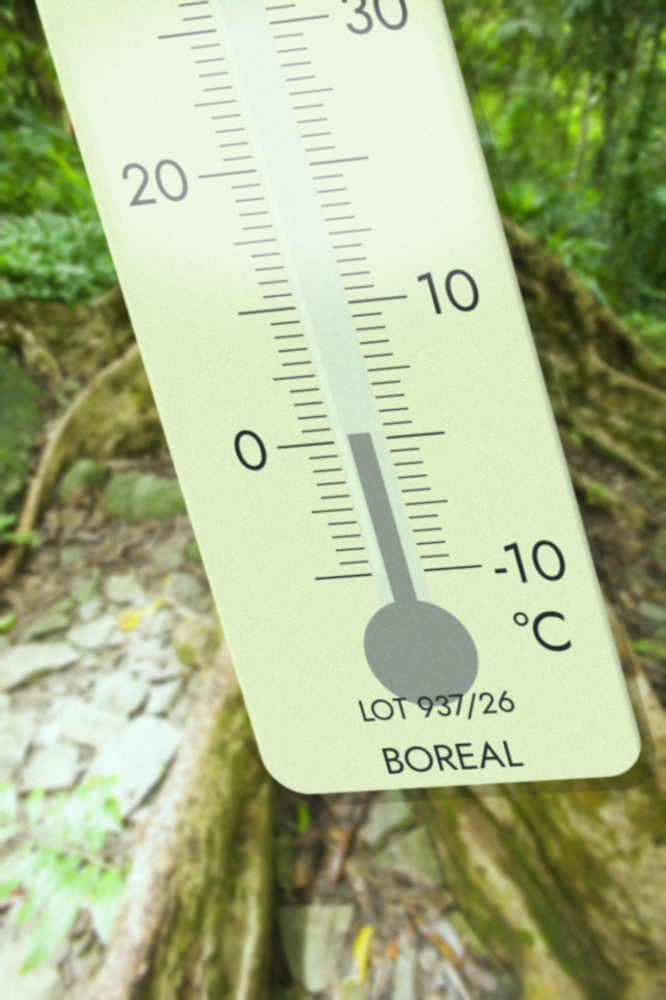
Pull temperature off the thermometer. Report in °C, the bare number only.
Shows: 0.5
